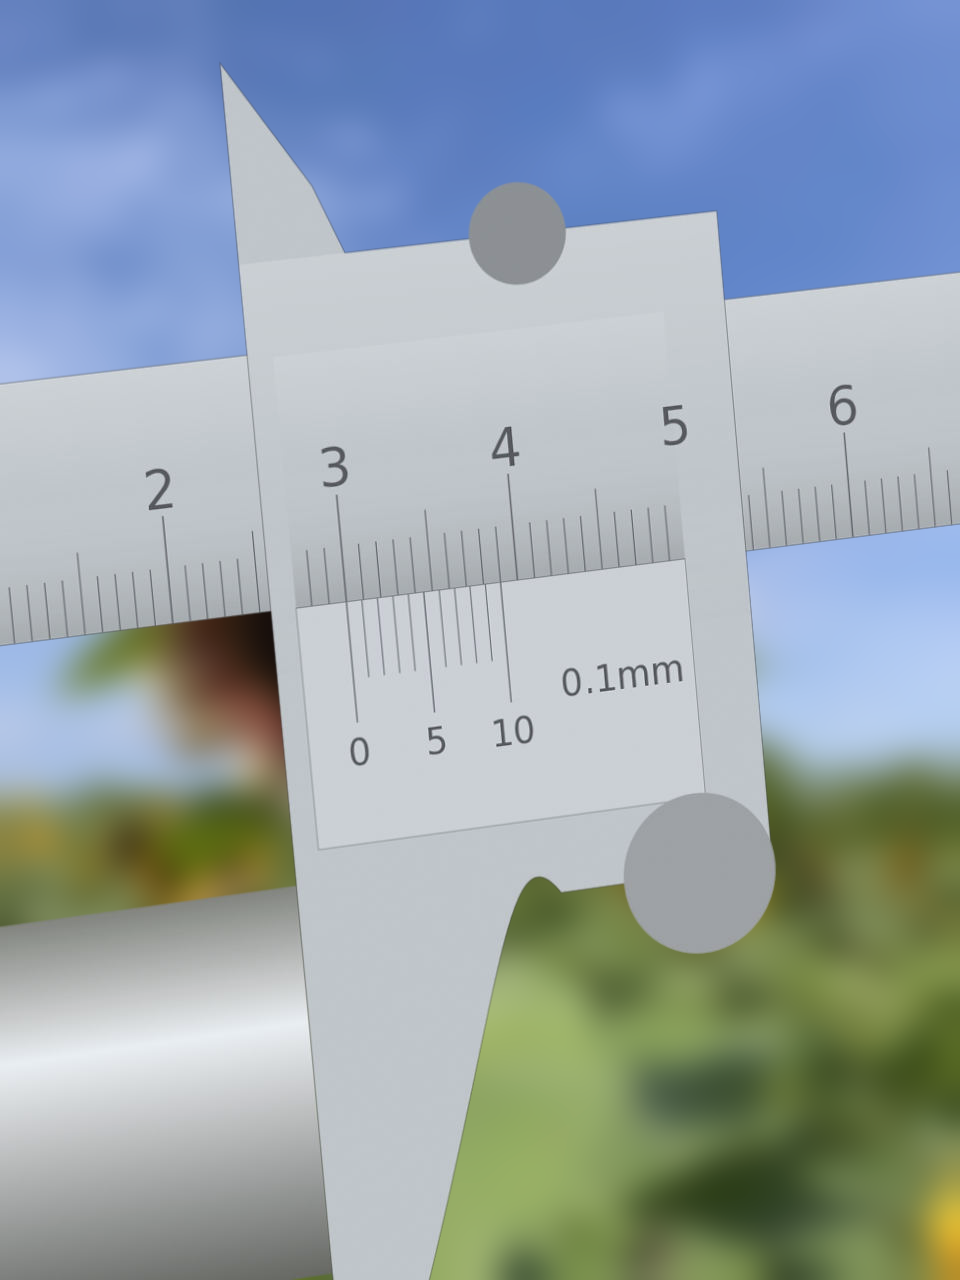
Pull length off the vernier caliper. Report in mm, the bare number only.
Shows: 30.0
